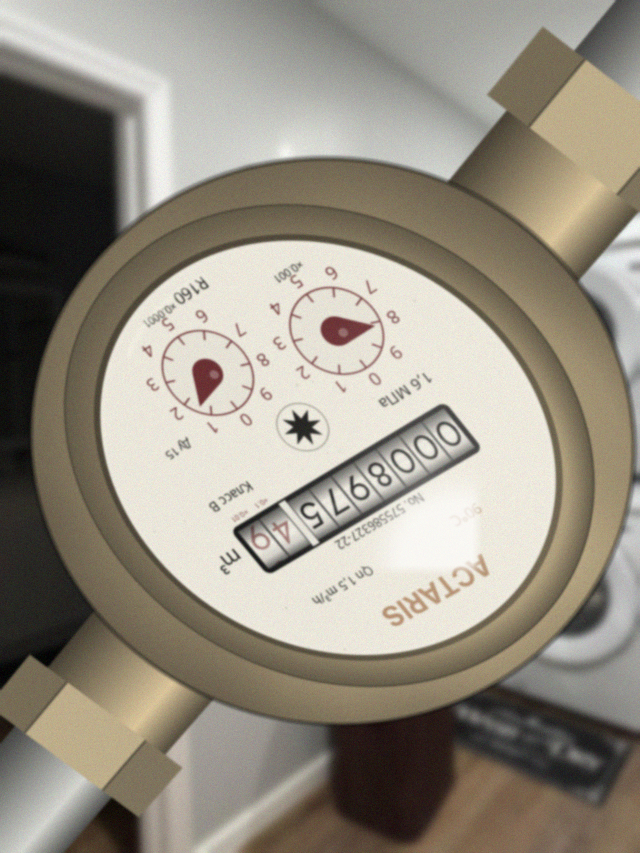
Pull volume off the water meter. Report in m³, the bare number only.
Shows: 8975.4881
